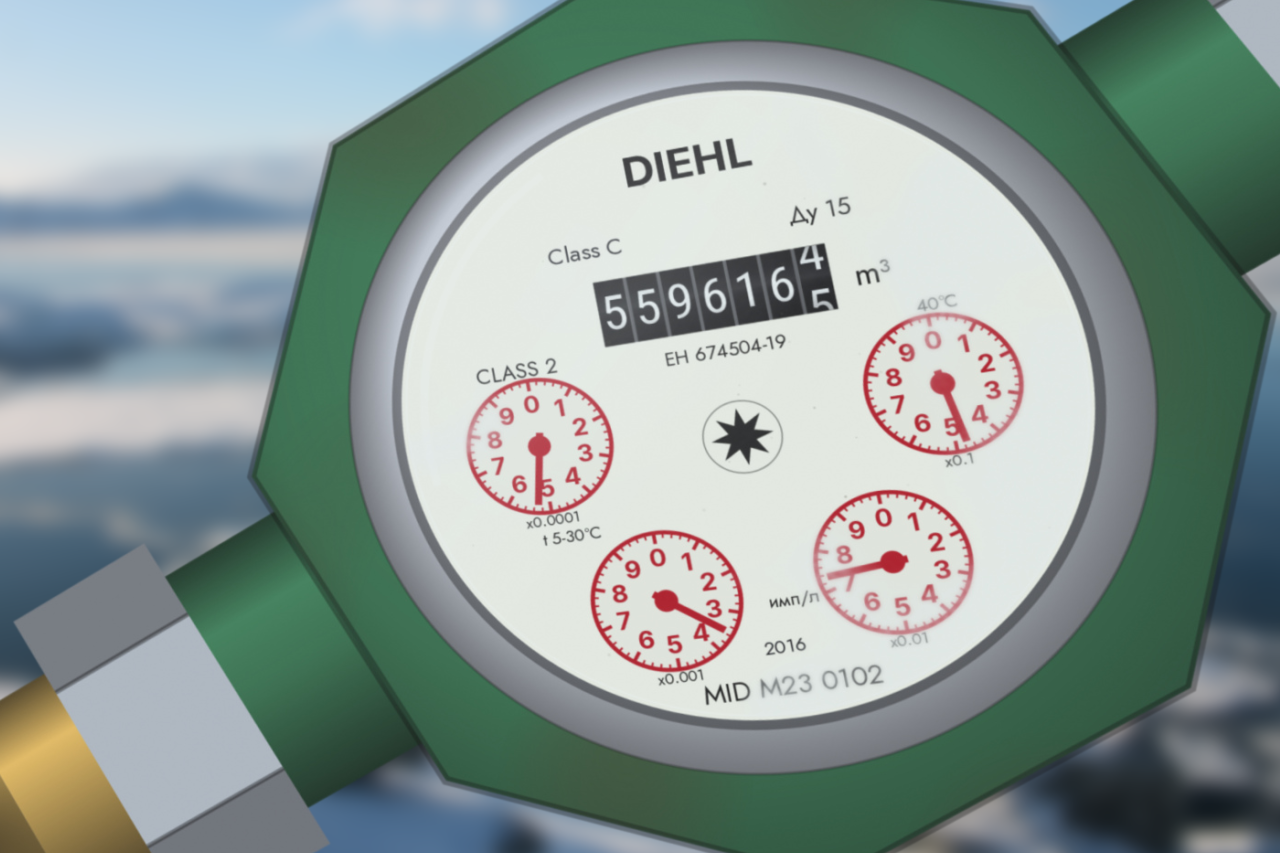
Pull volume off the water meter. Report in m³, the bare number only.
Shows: 5596164.4735
